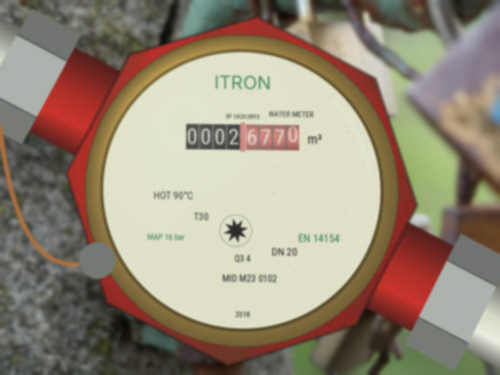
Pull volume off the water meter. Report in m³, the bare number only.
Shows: 2.6770
